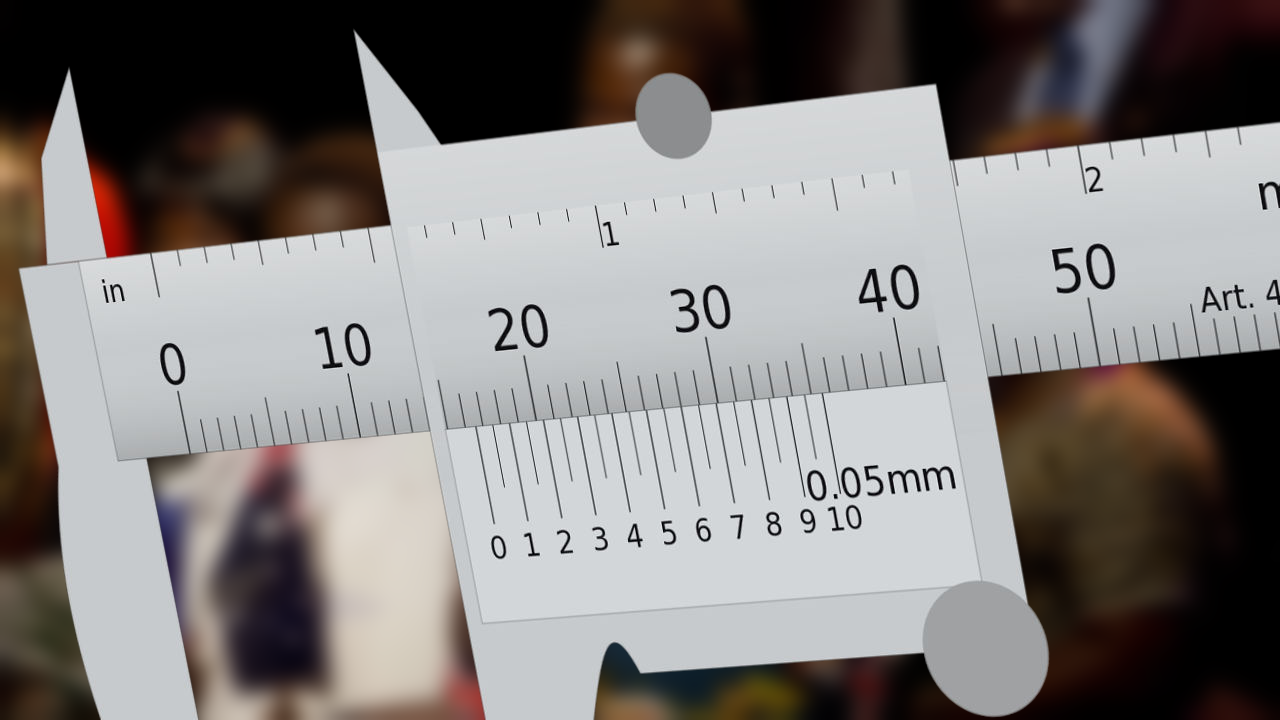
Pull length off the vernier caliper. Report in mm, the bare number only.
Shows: 16.6
